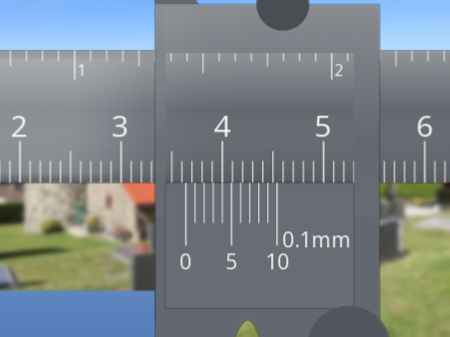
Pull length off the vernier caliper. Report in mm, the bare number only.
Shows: 36.4
